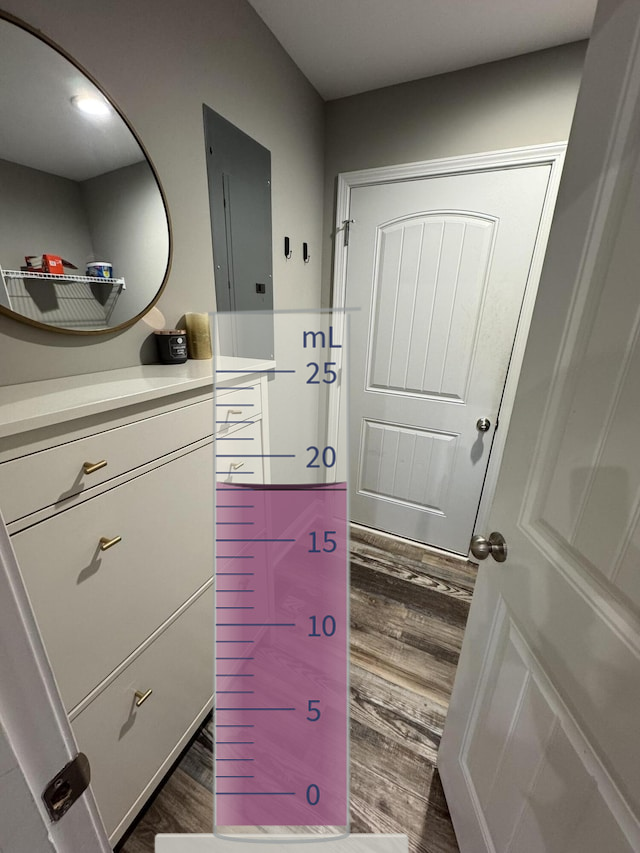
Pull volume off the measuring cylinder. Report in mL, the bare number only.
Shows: 18
